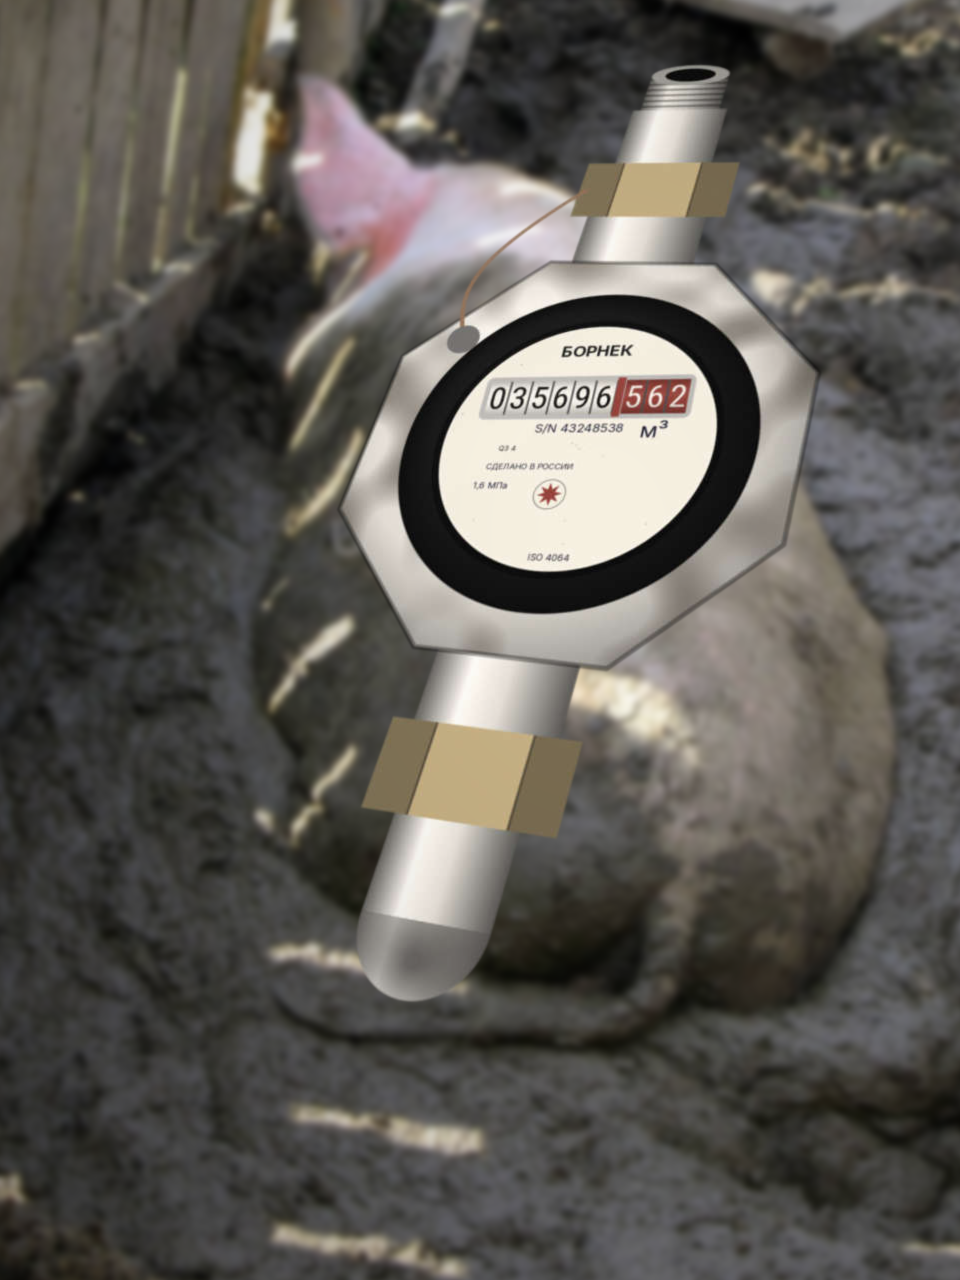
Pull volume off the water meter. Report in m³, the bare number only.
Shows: 35696.562
